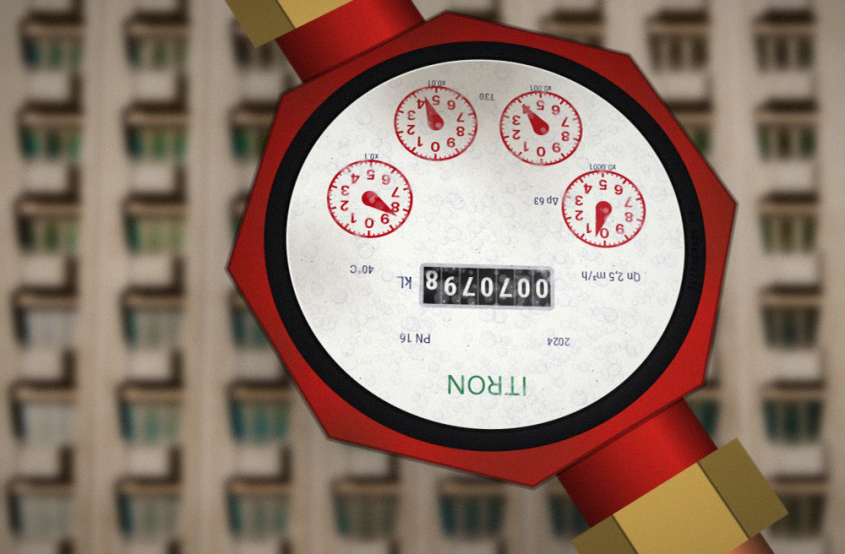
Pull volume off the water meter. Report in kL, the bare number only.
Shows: 70797.8440
